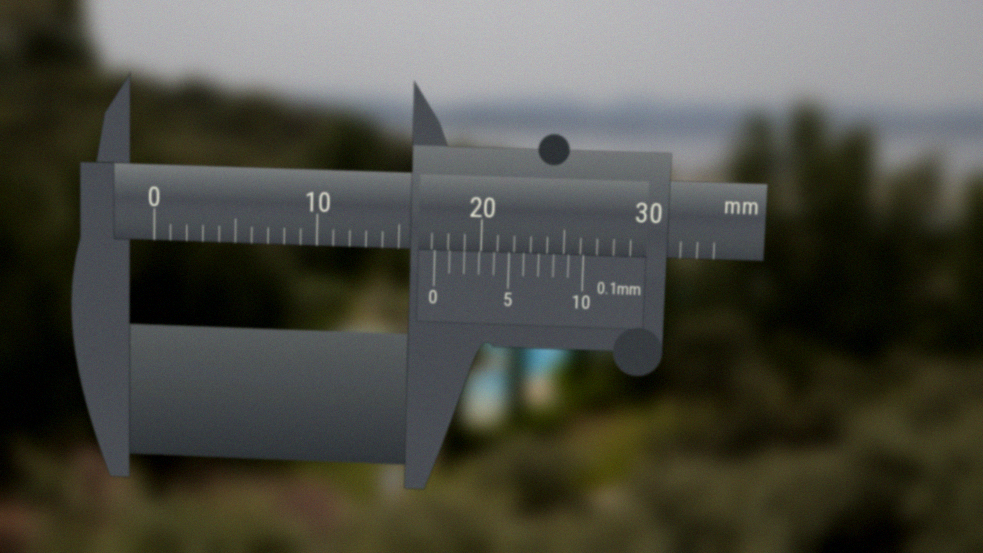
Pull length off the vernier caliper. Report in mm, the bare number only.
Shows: 17.2
